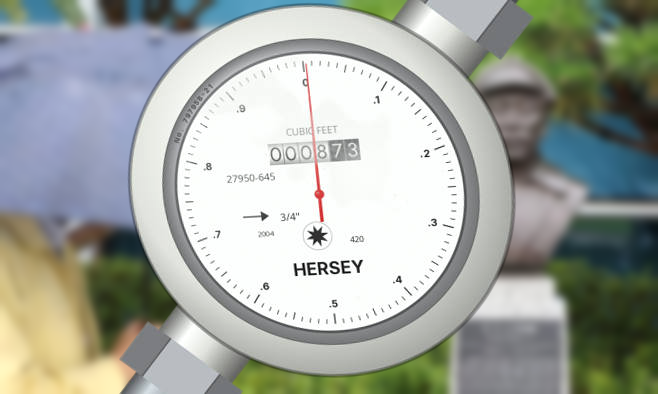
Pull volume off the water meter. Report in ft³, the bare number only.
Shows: 873.00
